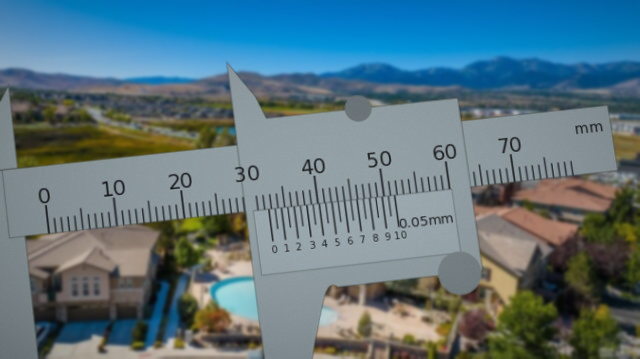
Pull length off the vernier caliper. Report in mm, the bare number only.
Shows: 32.6
